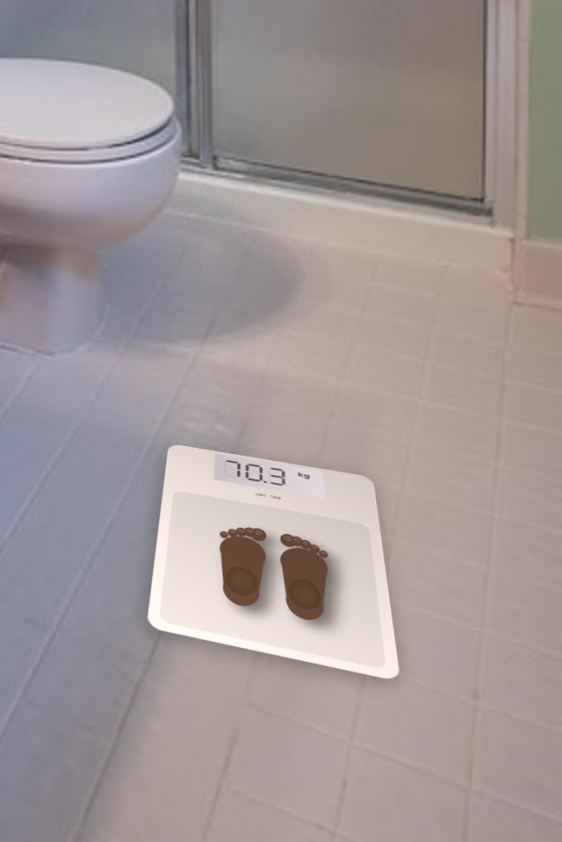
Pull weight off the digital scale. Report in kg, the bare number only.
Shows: 70.3
